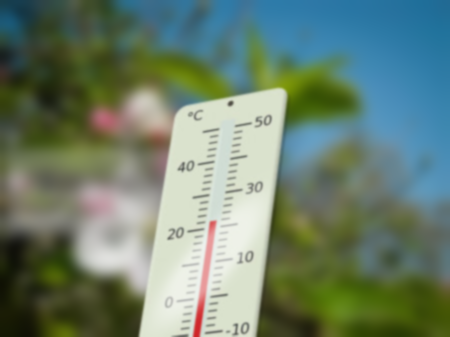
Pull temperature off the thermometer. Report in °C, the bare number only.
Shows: 22
